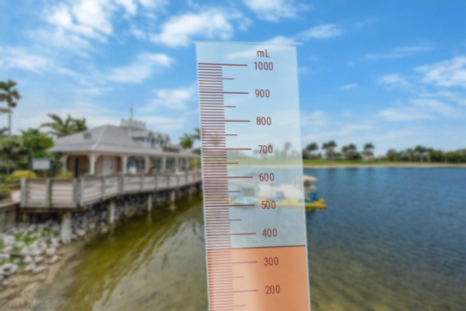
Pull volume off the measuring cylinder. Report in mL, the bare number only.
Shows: 350
